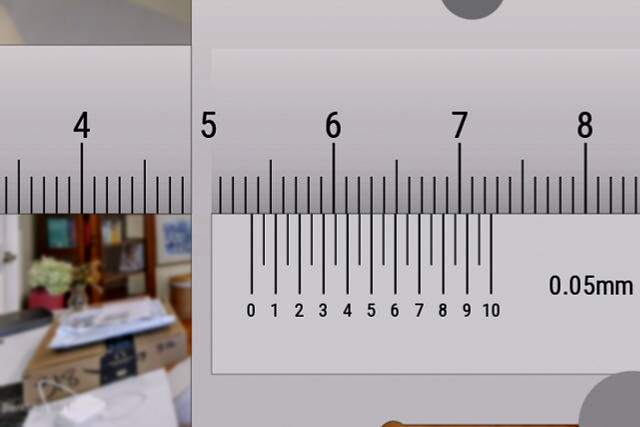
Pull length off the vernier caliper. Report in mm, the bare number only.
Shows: 53.5
